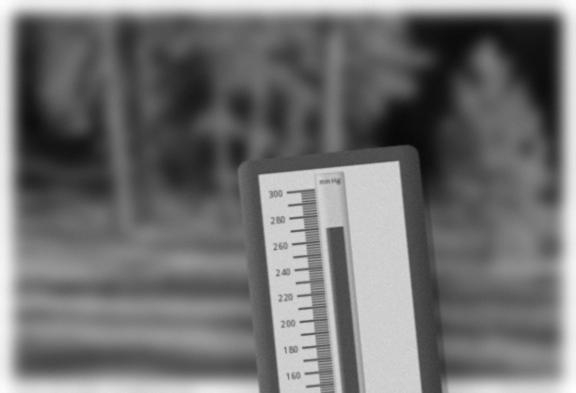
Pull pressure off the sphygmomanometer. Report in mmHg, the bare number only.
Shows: 270
